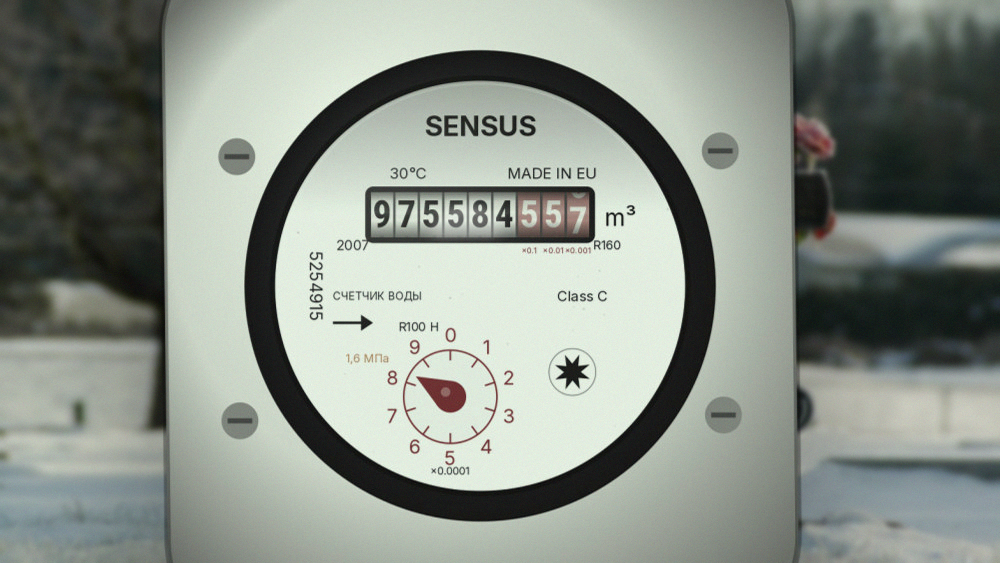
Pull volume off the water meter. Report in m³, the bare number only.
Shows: 975584.5568
